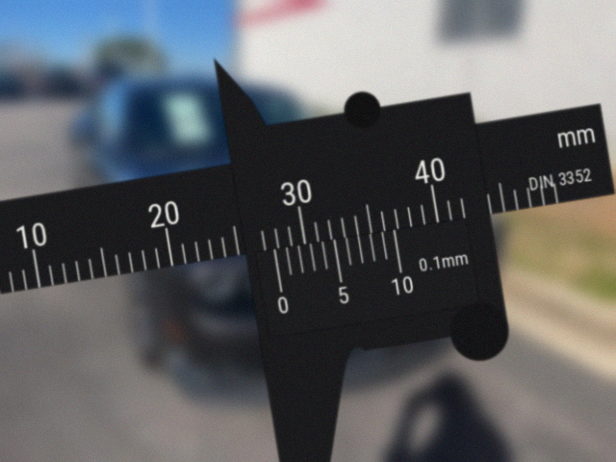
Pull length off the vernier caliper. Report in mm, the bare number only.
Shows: 27.7
